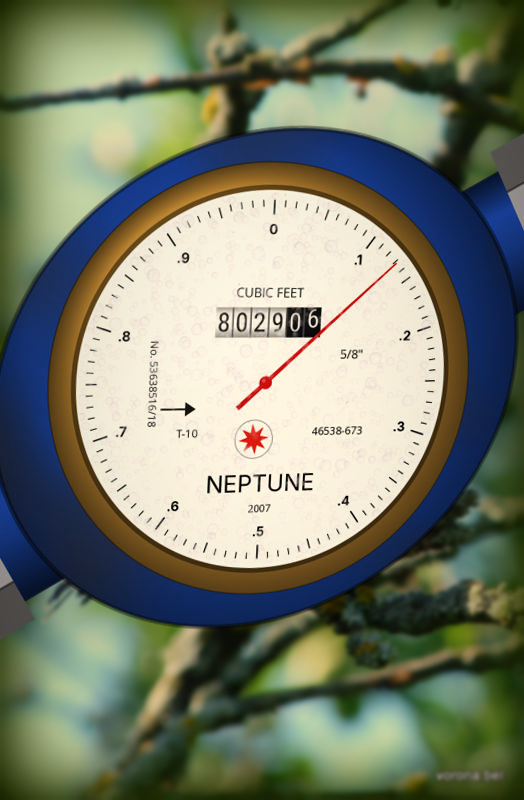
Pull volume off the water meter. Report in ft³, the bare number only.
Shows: 802906.13
